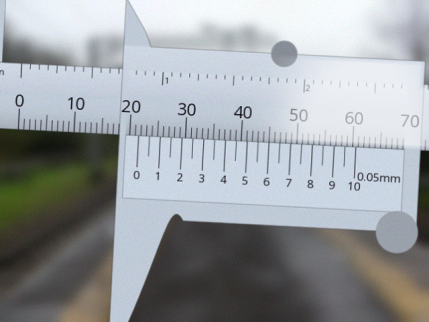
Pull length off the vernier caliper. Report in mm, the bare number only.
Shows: 21.6
